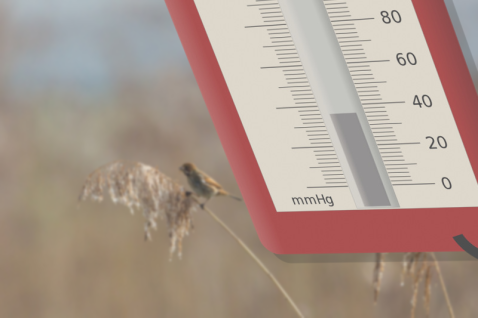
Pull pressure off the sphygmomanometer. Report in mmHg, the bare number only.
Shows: 36
